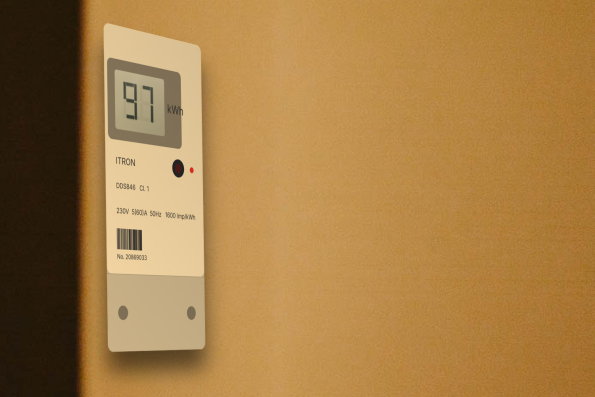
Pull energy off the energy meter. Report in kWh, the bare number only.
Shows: 97
